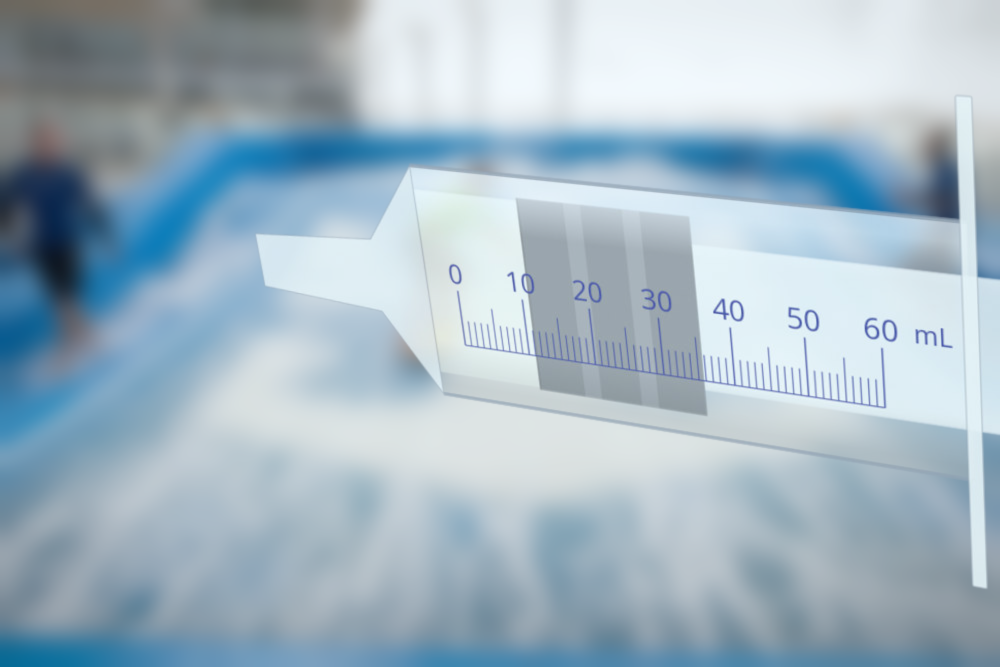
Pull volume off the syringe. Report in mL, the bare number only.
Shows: 11
